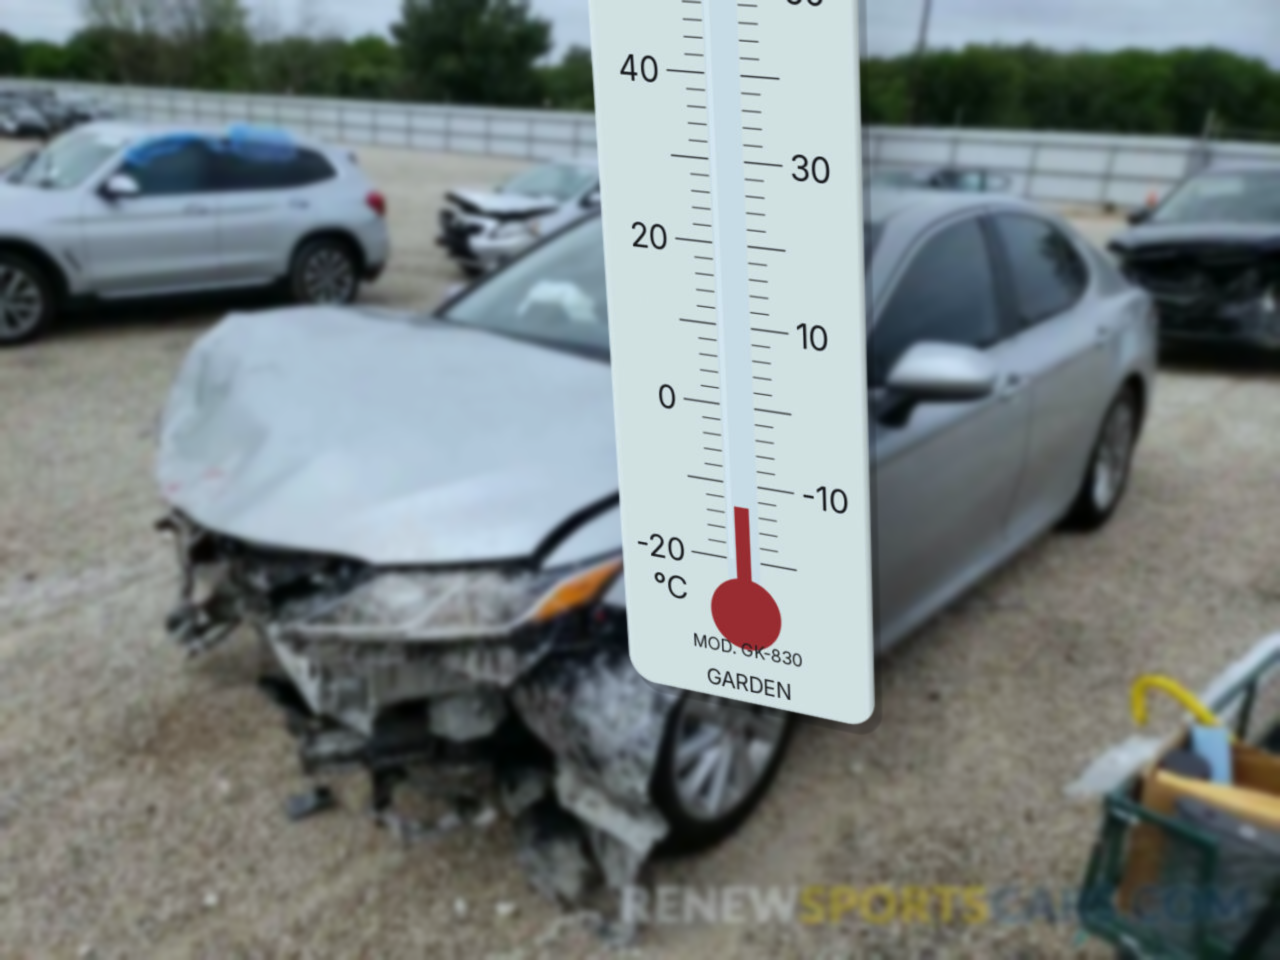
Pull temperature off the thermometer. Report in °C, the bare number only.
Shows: -13
